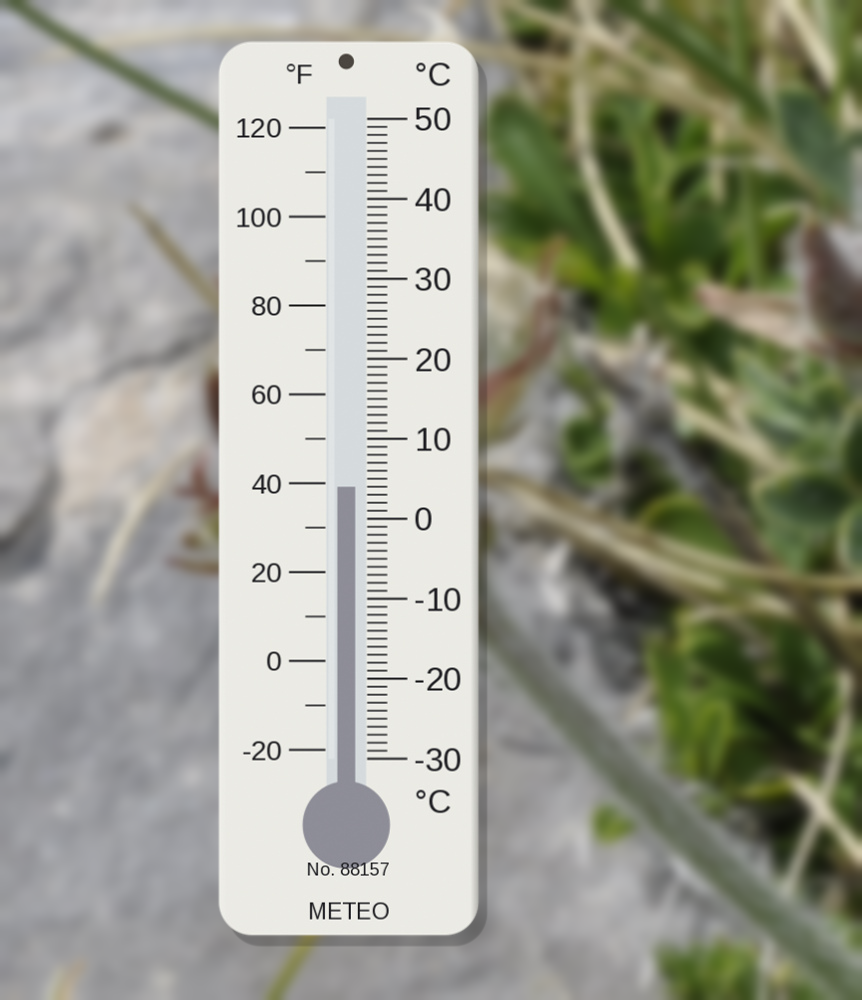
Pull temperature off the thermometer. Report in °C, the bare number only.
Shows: 4
